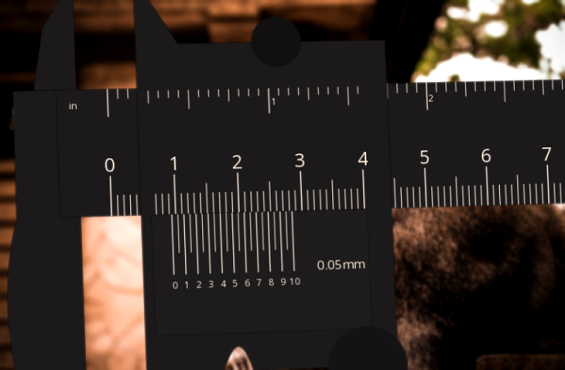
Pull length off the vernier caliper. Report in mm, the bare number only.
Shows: 9.4
